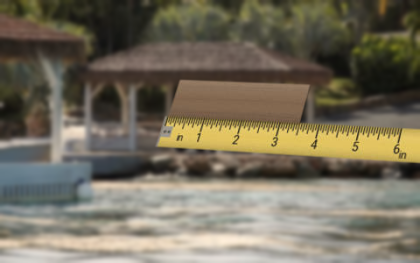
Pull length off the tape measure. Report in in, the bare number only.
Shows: 3.5
